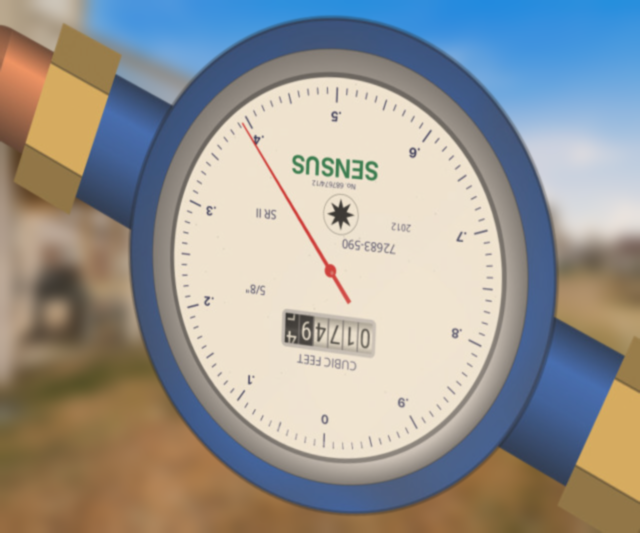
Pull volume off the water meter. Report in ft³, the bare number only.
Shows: 17494.39
